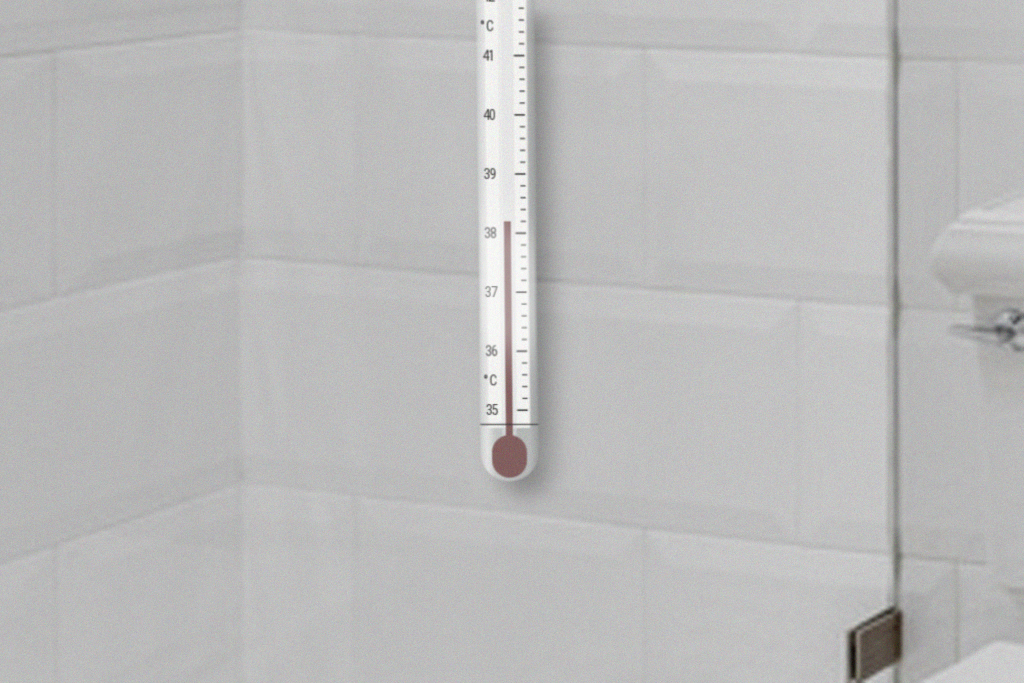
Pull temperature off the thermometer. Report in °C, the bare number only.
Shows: 38.2
